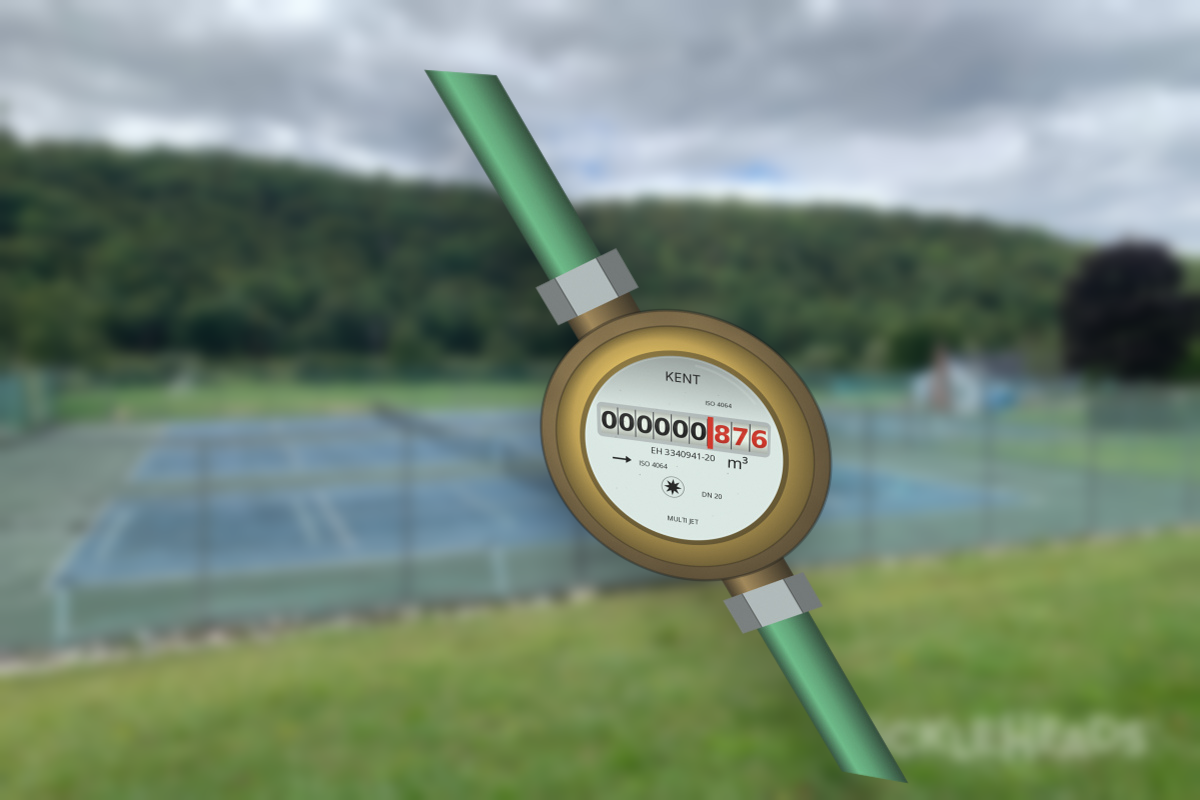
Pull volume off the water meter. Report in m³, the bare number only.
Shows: 0.876
